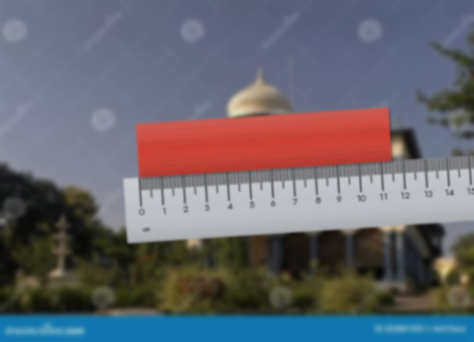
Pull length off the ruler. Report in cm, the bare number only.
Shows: 11.5
